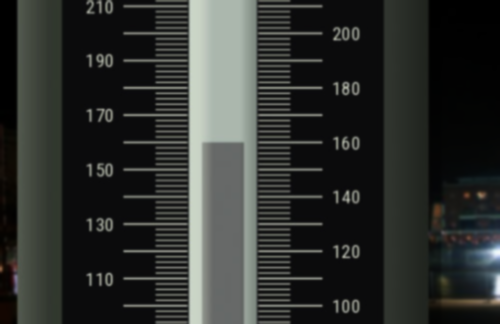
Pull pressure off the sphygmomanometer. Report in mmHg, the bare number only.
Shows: 160
